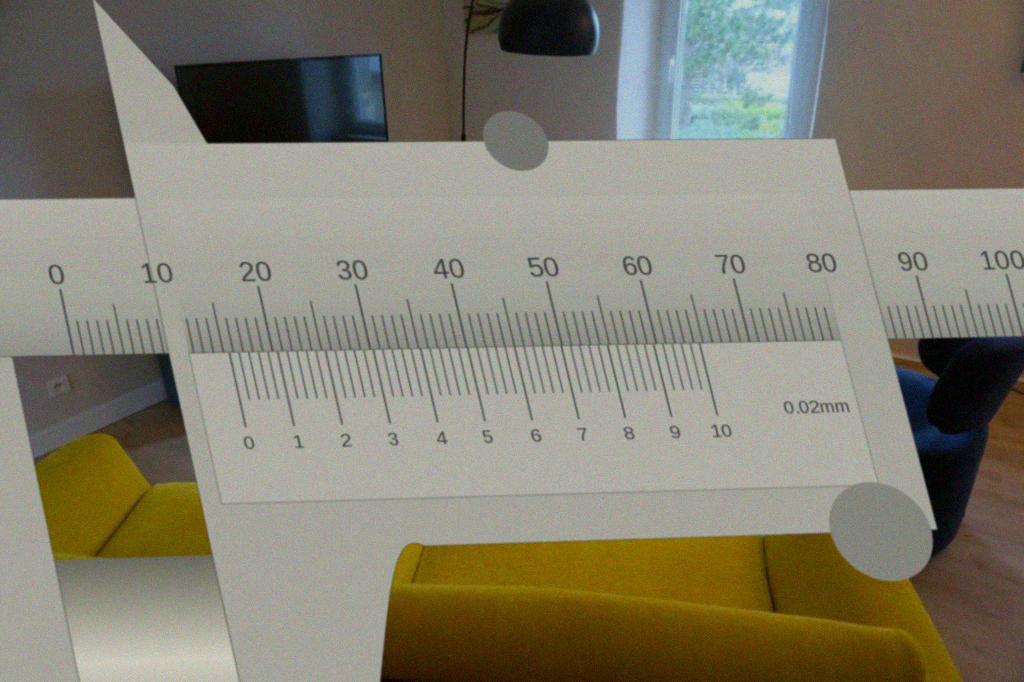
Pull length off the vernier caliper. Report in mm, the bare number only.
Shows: 15.6
